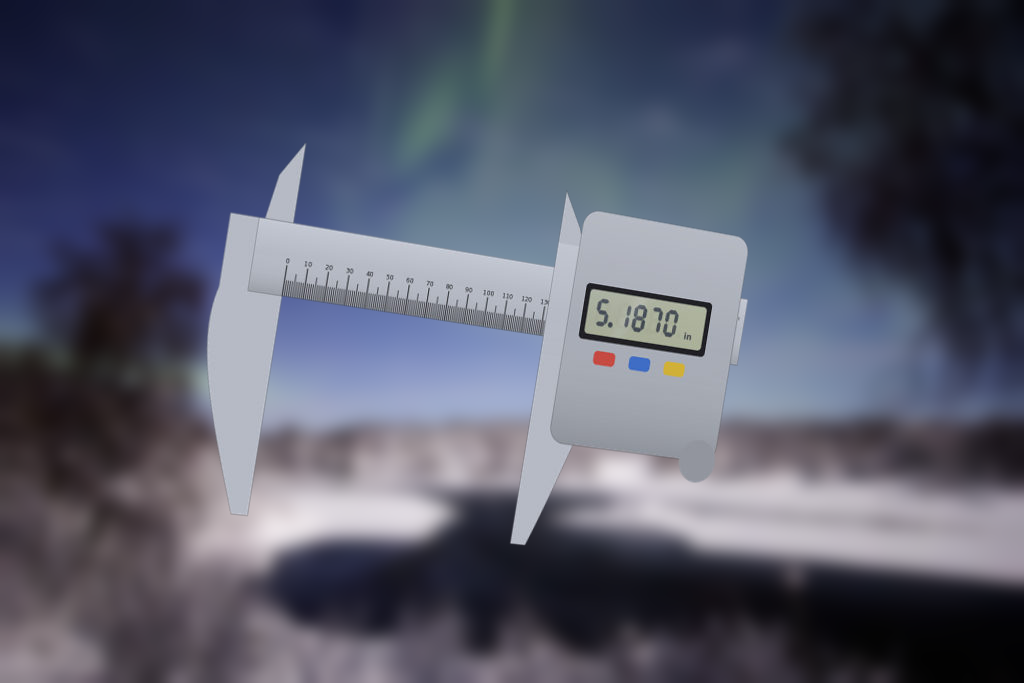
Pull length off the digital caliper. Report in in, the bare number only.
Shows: 5.1870
